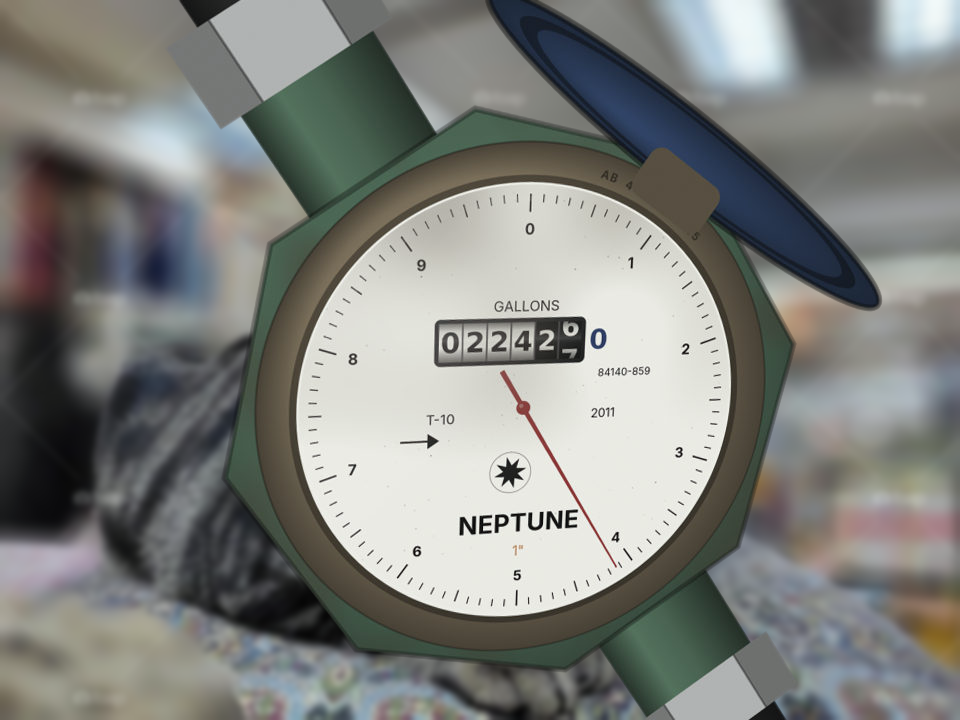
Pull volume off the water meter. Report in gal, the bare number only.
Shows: 224264.1
